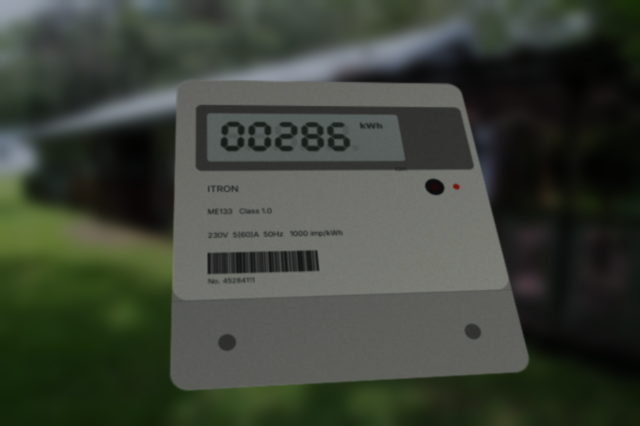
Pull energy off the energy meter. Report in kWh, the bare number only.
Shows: 286
